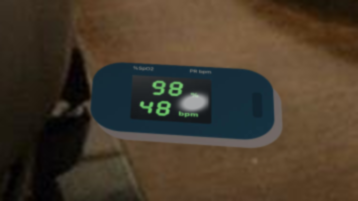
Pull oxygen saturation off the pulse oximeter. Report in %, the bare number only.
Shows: 98
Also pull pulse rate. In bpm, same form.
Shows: 48
